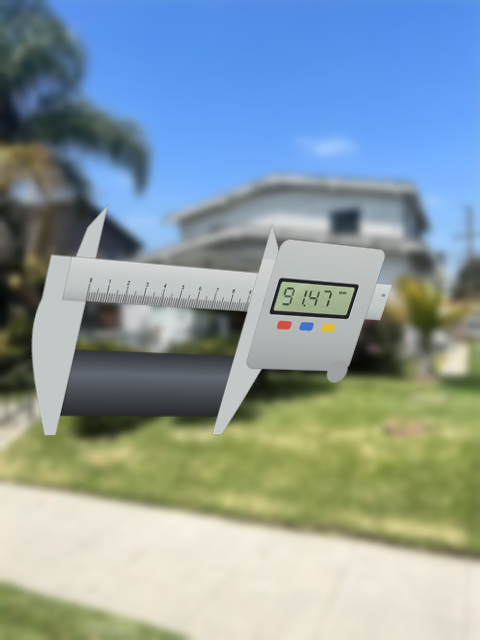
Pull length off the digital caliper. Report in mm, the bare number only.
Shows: 91.47
